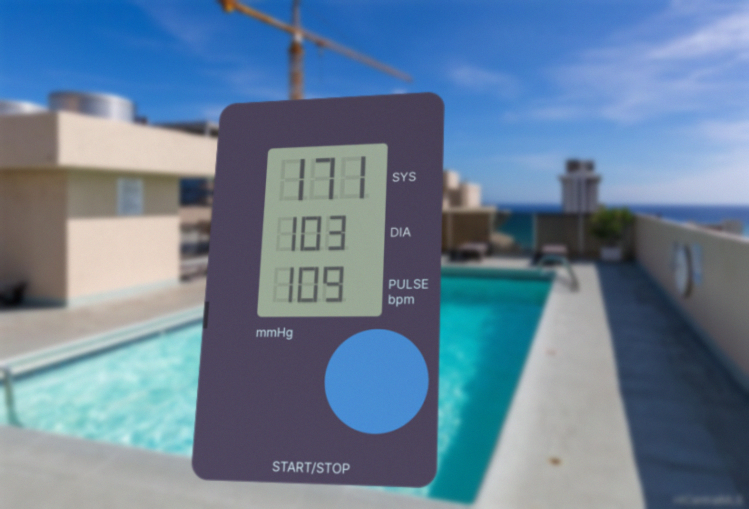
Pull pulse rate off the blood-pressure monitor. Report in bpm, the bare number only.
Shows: 109
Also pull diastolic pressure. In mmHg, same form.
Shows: 103
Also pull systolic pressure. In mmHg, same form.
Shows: 171
